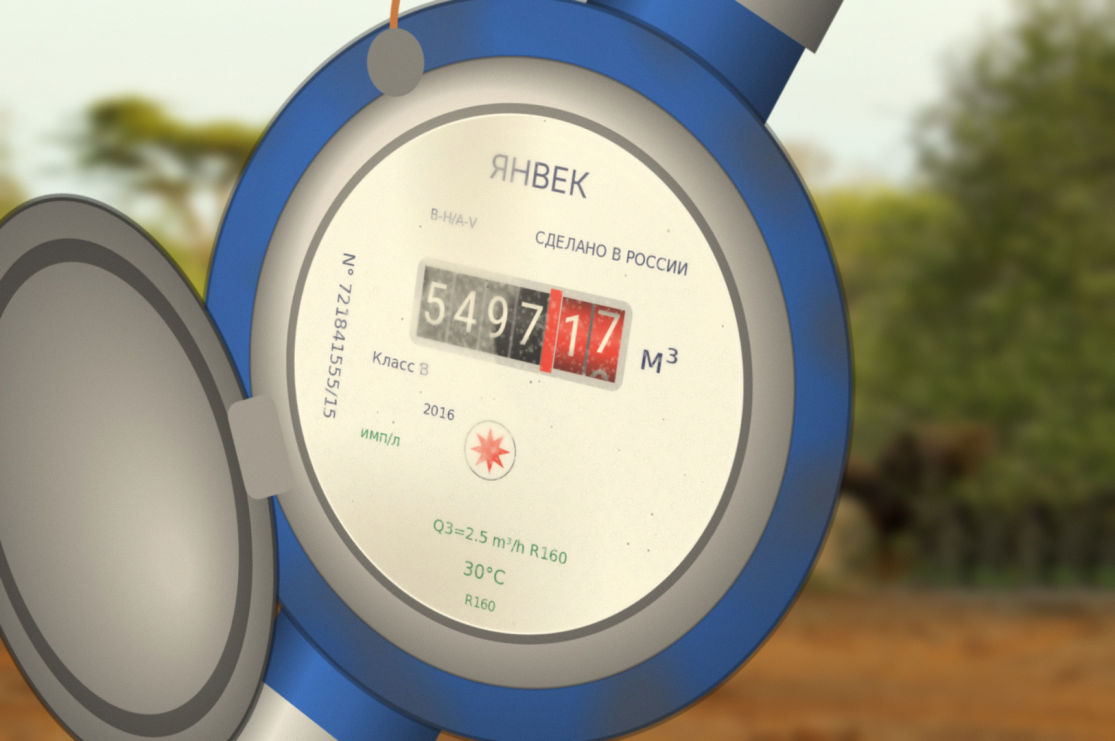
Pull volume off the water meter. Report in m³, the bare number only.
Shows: 5497.17
